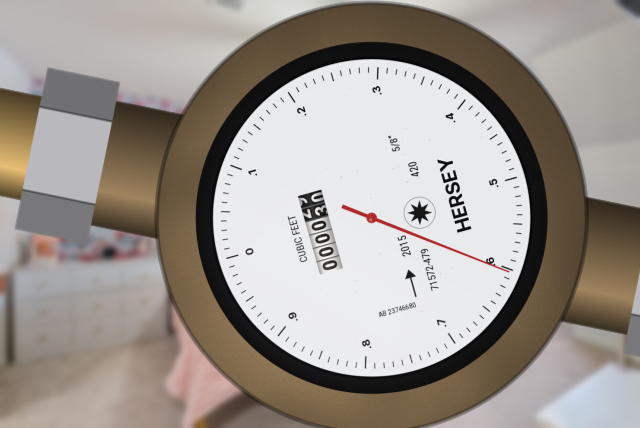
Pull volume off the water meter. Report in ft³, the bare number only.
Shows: 29.60
